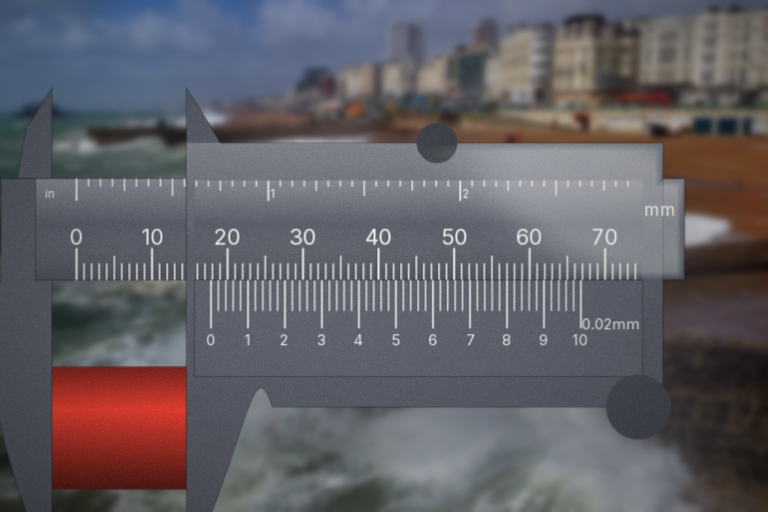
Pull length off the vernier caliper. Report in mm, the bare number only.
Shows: 17.8
